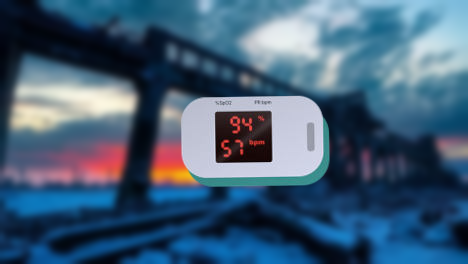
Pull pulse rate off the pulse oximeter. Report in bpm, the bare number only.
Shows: 57
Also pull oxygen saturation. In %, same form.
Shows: 94
